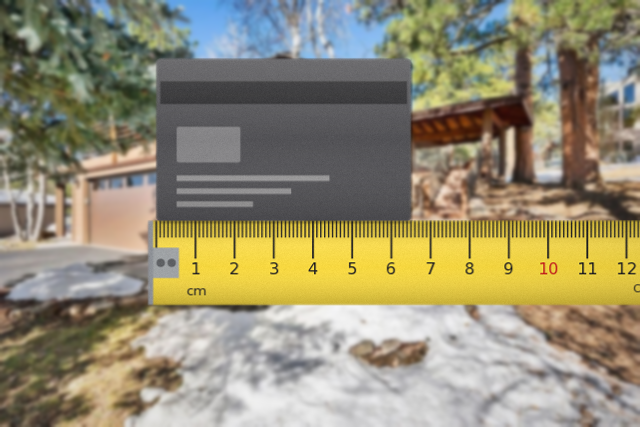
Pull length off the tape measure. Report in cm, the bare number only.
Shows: 6.5
